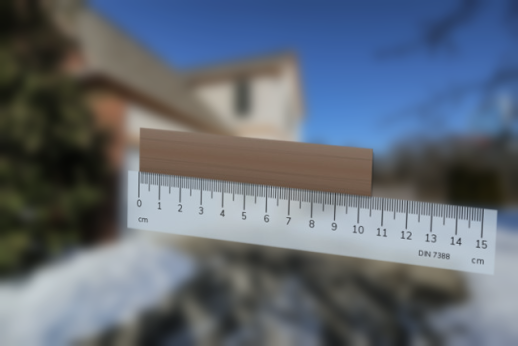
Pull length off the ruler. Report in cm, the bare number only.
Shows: 10.5
